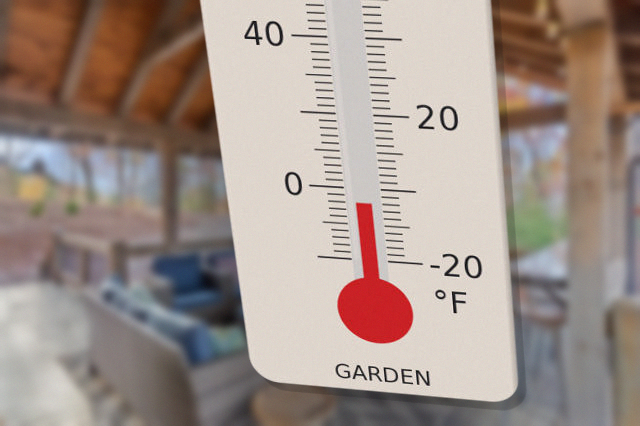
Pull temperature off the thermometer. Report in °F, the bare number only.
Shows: -4
